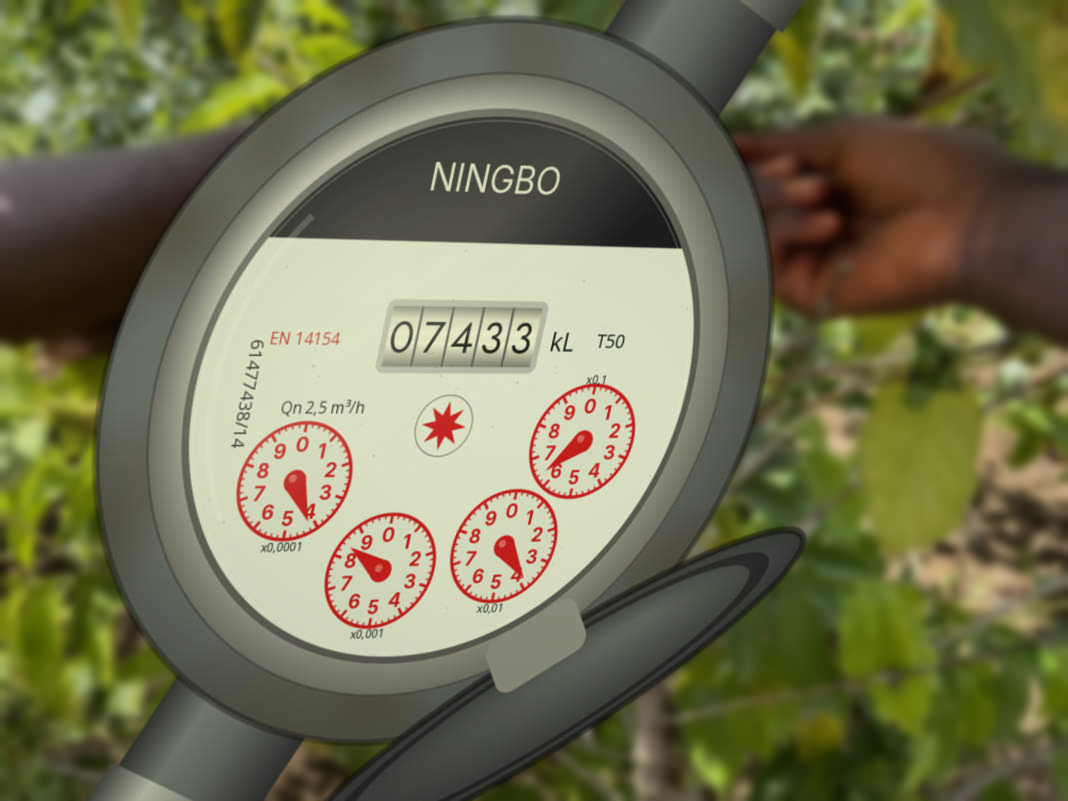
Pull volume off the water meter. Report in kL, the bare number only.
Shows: 7433.6384
